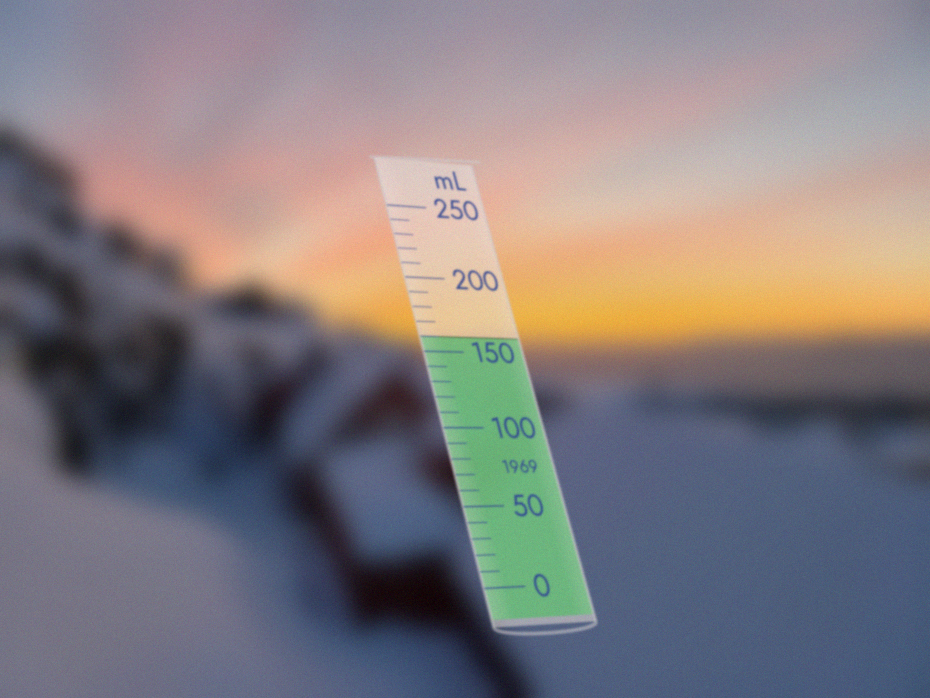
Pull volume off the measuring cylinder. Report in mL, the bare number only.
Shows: 160
